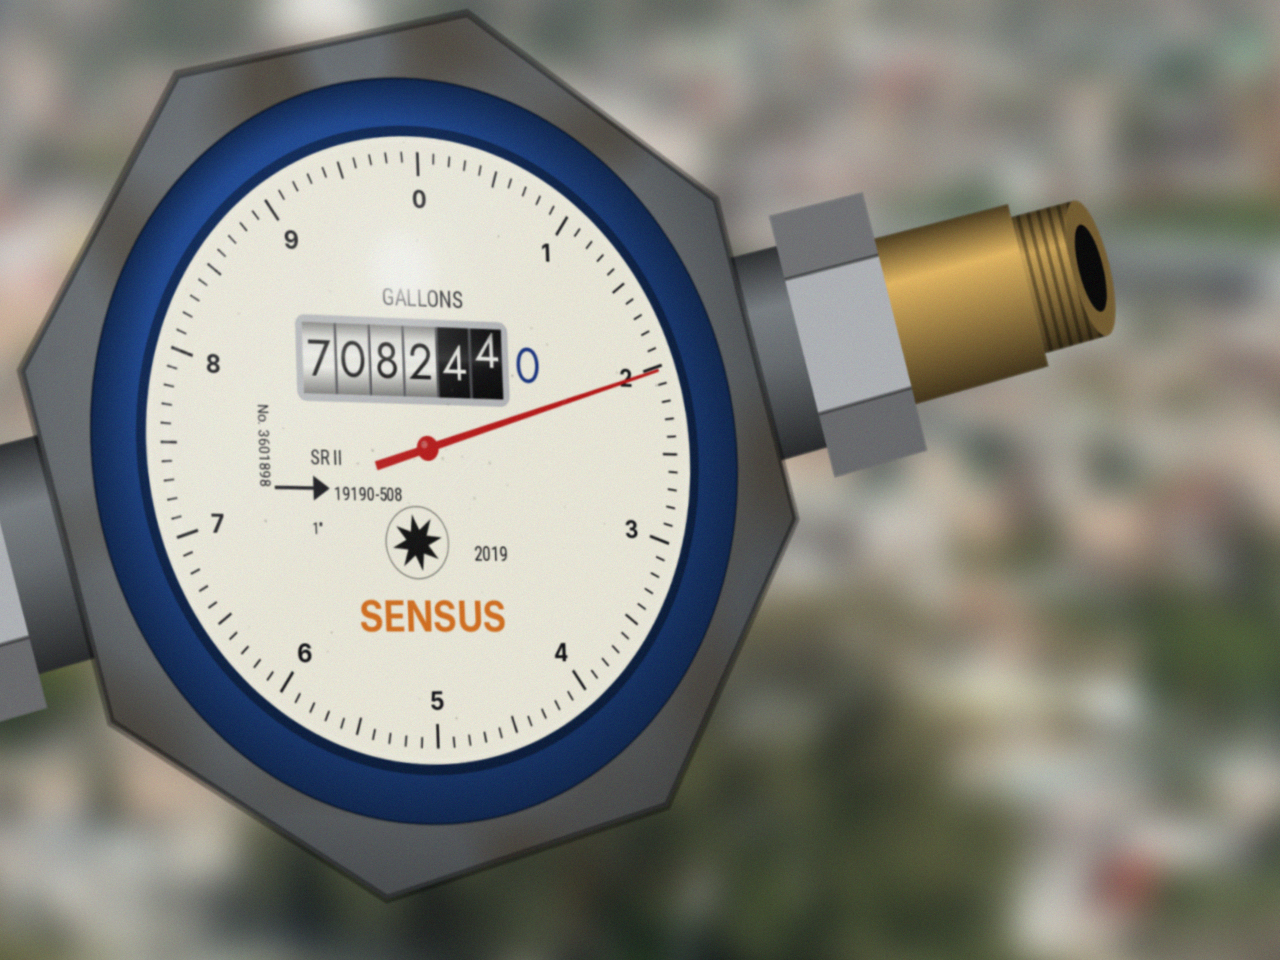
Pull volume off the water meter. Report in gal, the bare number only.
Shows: 7082442.0
